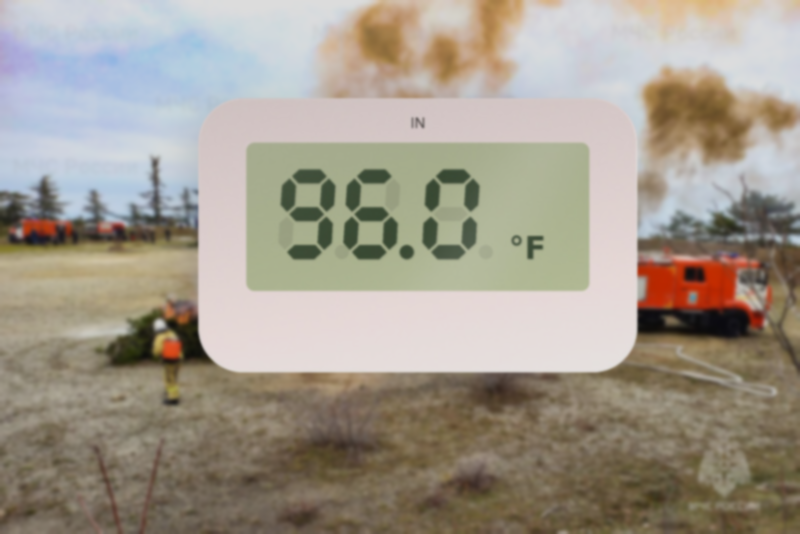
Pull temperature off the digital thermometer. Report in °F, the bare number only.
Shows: 96.0
